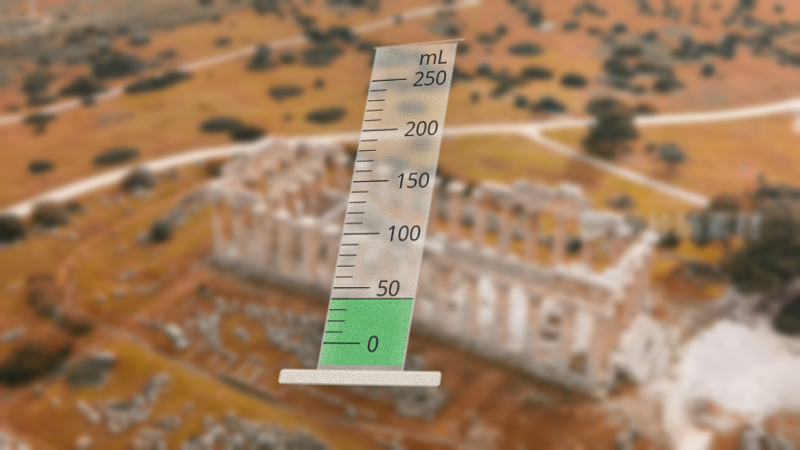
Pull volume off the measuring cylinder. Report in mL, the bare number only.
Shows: 40
